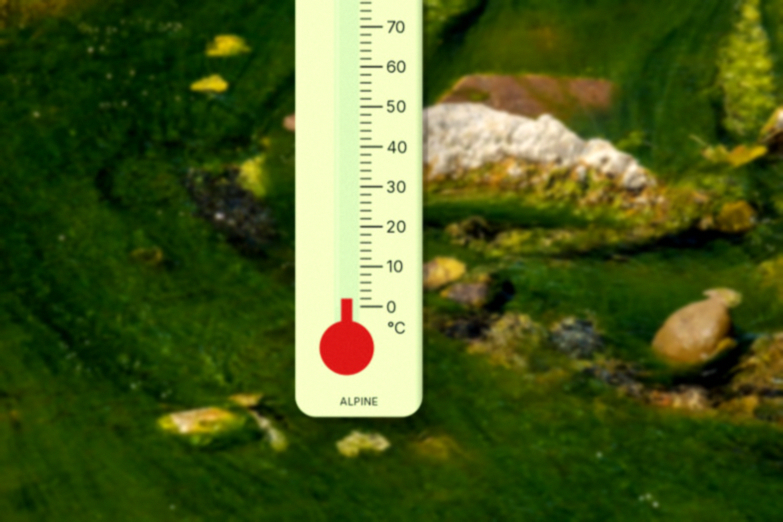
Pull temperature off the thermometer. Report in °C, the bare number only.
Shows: 2
